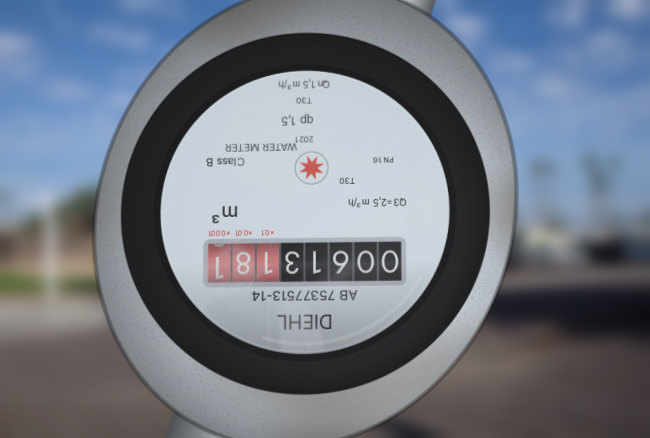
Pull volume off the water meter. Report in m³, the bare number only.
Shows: 613.181
